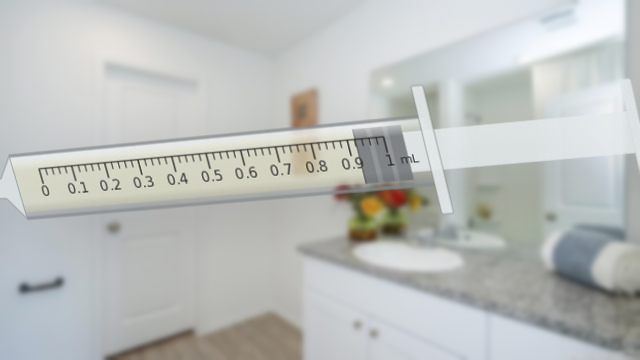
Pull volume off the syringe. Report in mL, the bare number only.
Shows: 0.92
